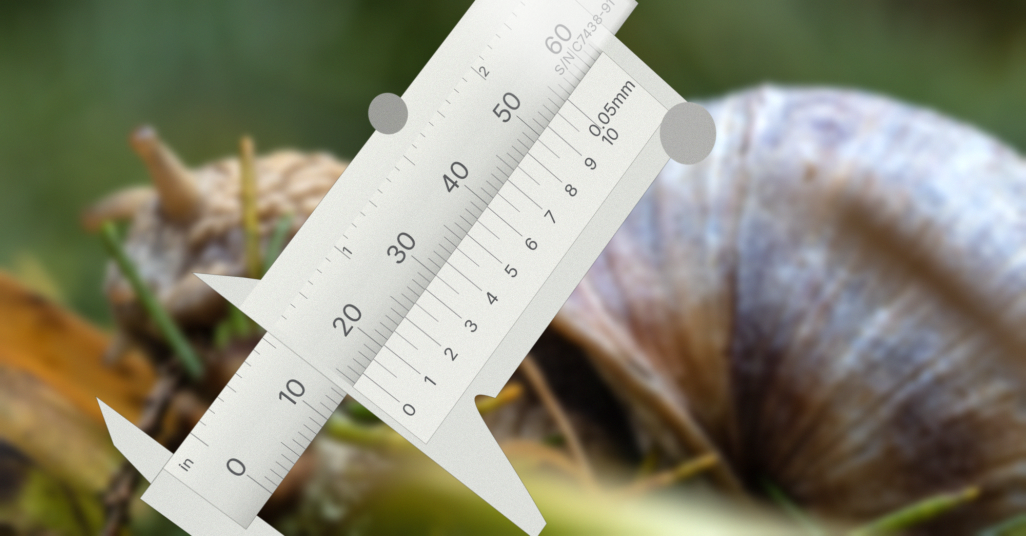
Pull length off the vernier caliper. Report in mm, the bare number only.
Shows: 16.4
